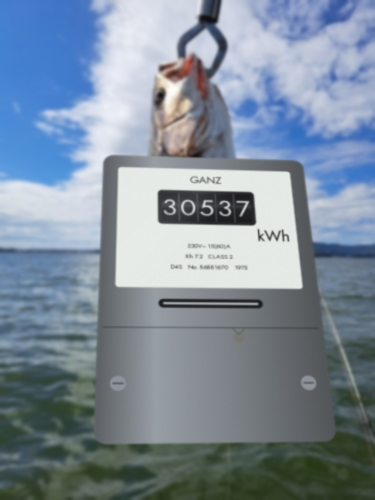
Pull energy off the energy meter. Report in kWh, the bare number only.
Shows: 30537
